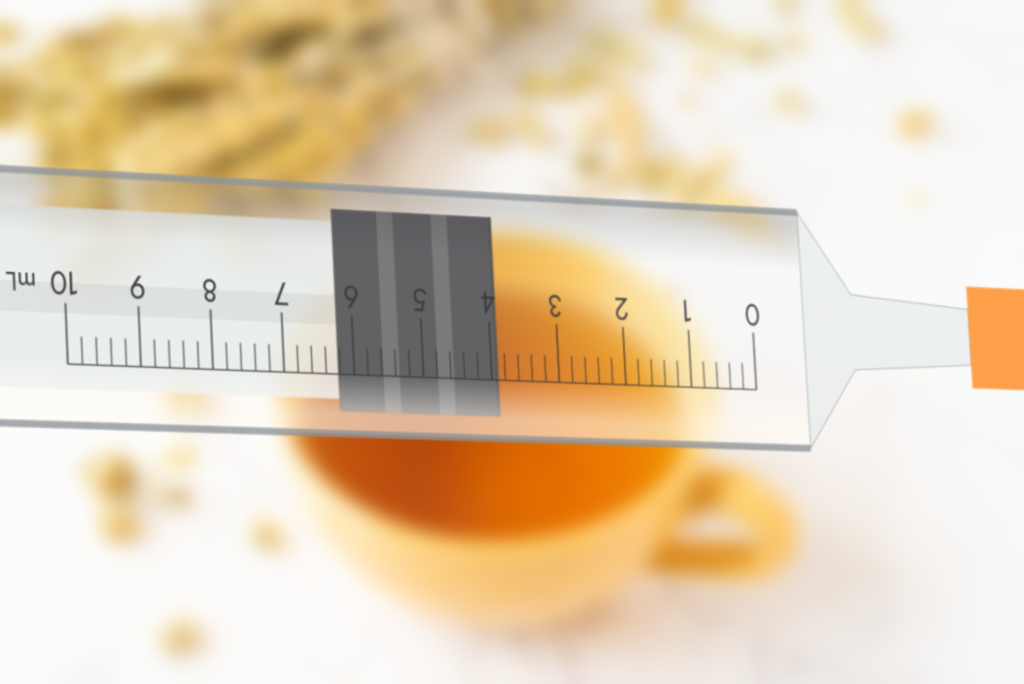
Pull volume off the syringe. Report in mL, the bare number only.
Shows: 3.9
